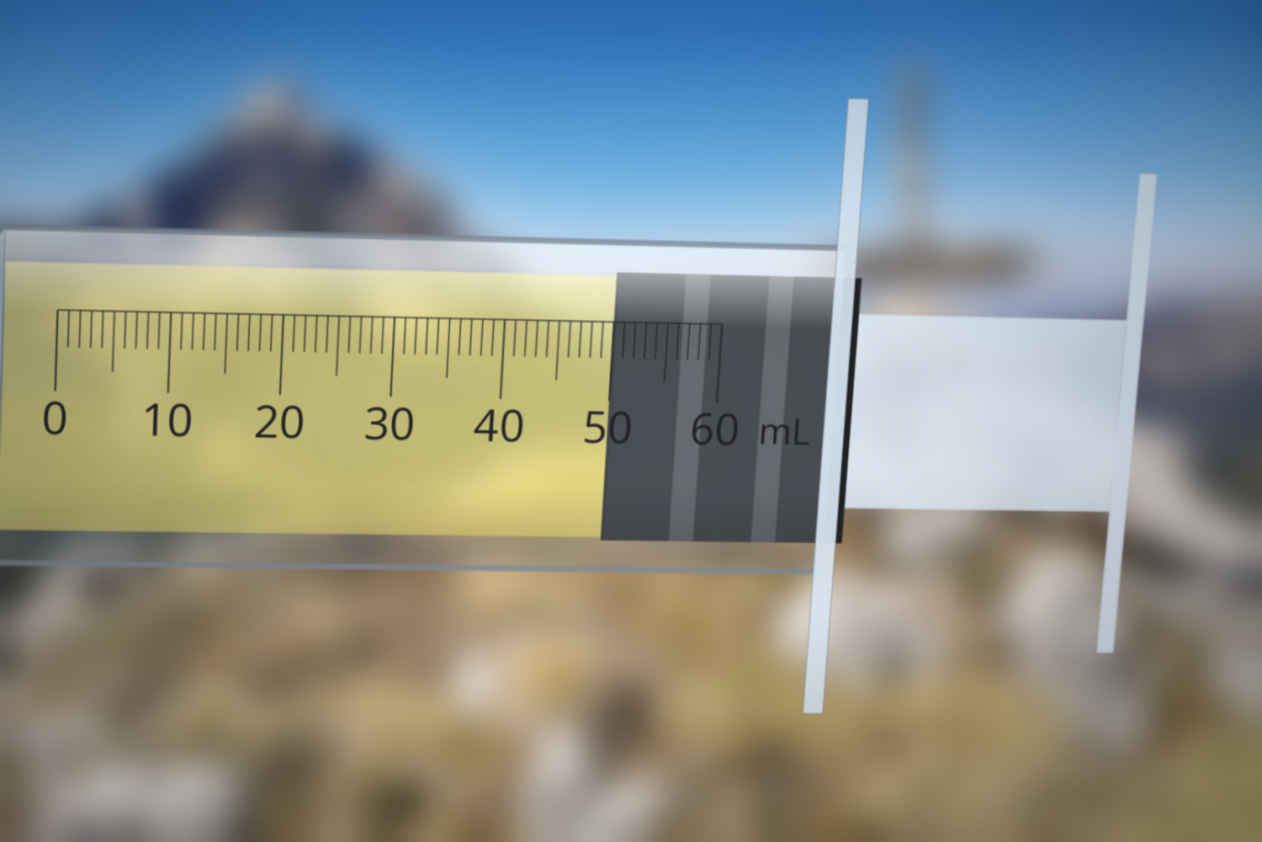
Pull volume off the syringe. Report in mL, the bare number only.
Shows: 50
